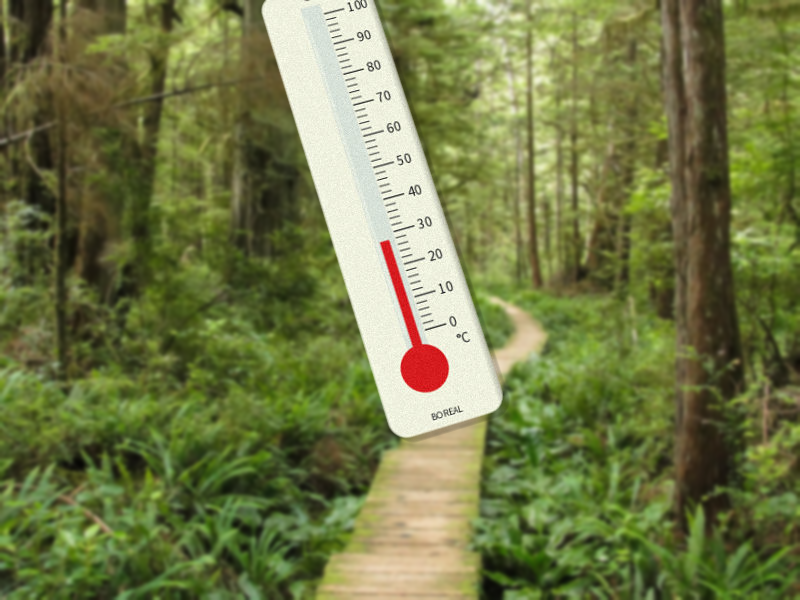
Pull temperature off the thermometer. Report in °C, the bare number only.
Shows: 28
